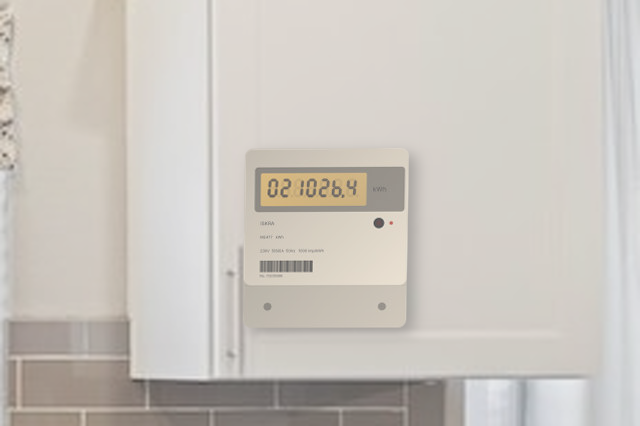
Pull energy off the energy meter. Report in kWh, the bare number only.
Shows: 21026.4
